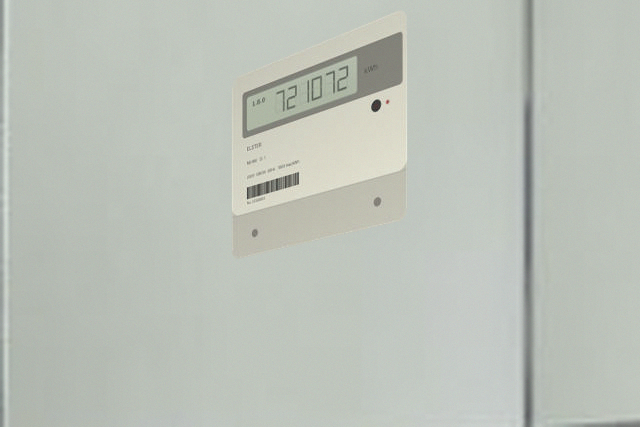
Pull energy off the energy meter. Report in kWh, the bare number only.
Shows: 721072
